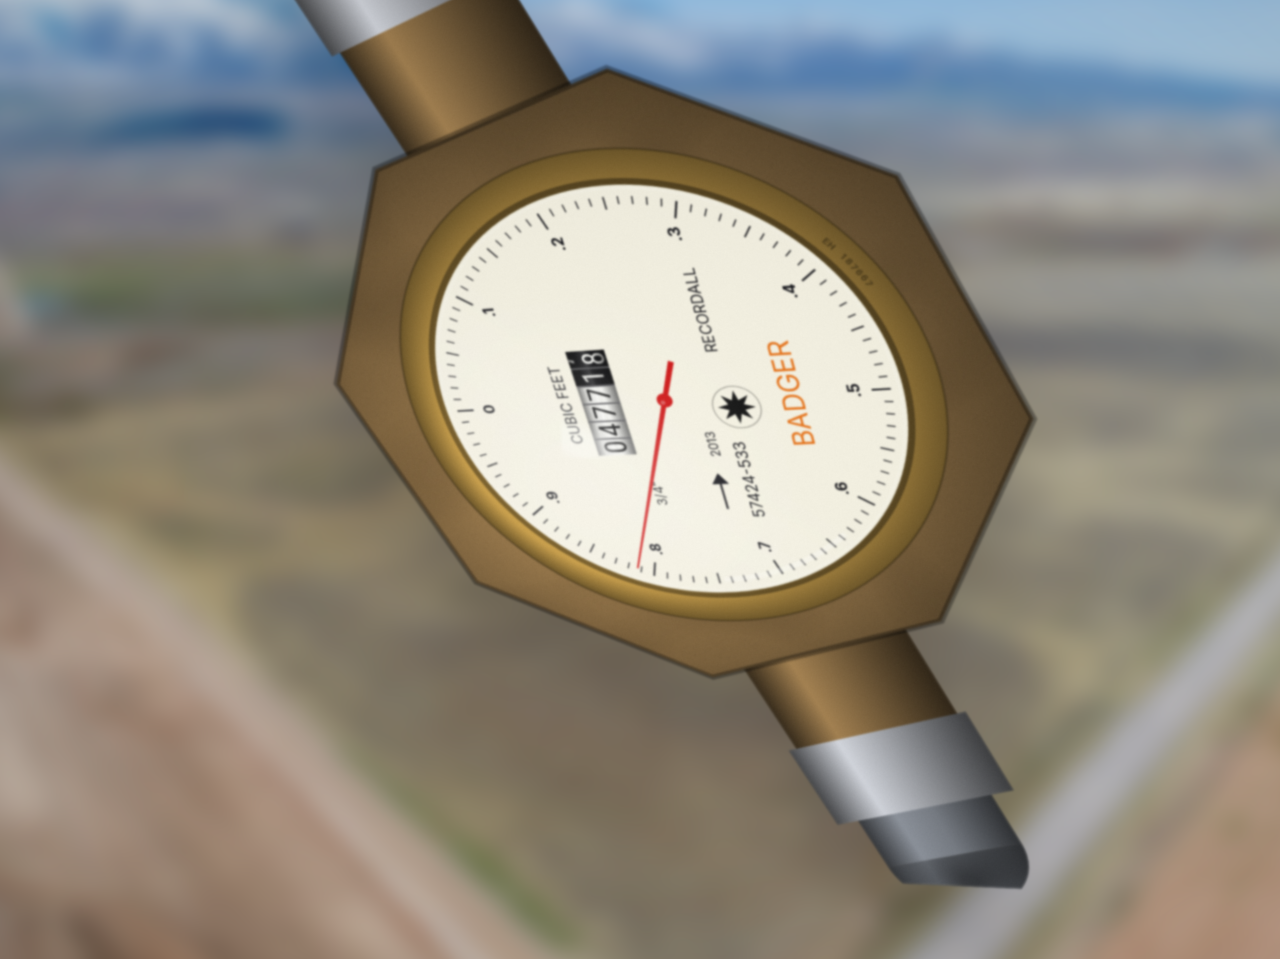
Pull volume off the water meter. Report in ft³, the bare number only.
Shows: 47717.81
